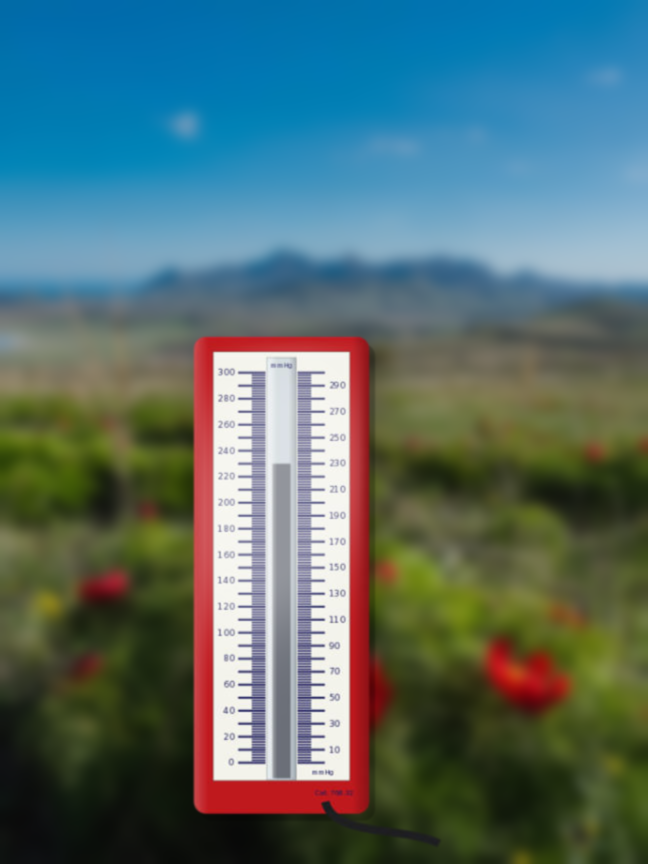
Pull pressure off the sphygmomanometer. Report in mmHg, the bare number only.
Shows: 230
